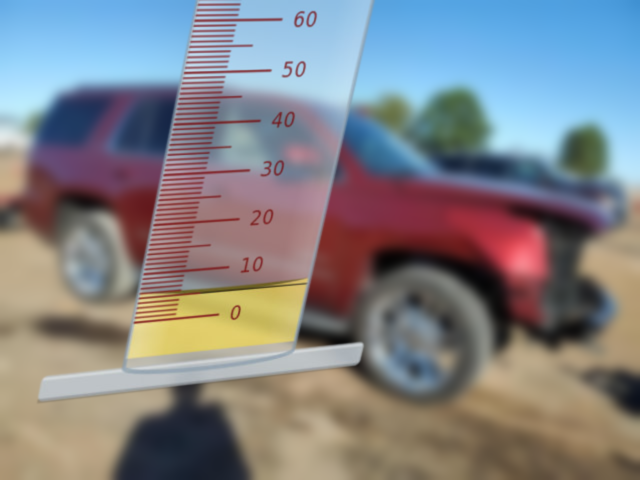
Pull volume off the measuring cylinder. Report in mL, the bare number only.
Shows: 5
